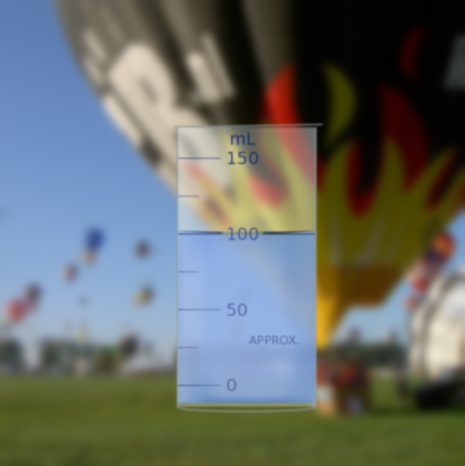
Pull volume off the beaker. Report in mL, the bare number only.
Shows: 100
